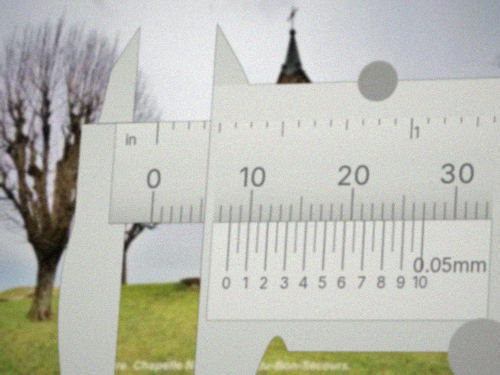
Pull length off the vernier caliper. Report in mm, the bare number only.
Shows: 8.0
